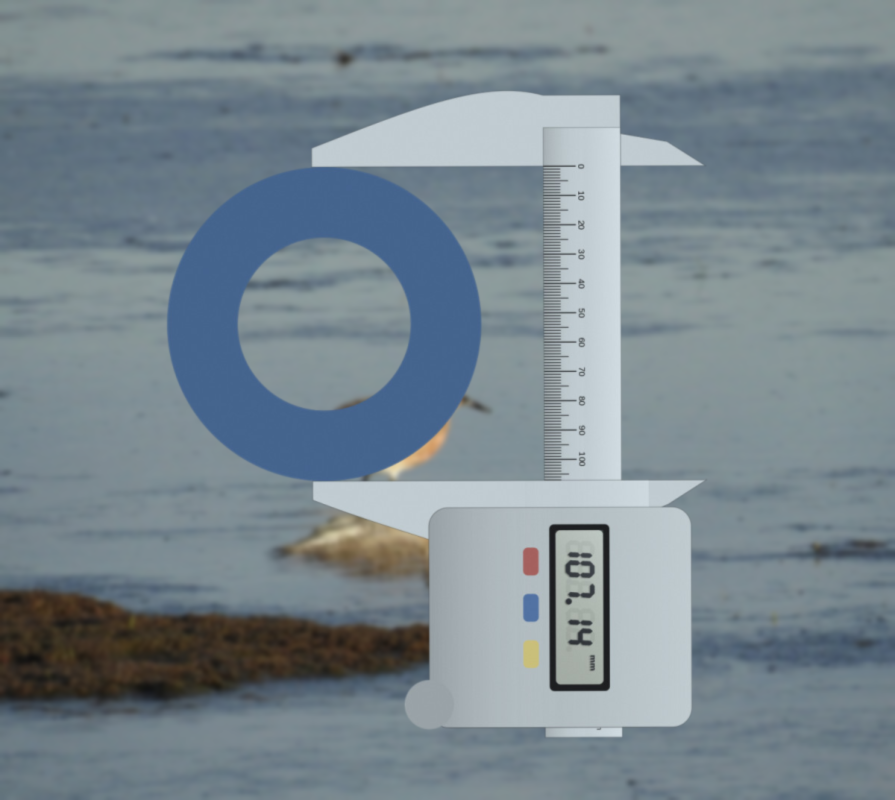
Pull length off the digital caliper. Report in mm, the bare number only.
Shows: 107.14
